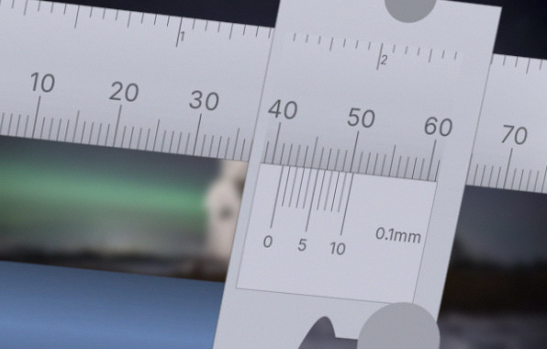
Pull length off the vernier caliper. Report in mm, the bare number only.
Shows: 41.4
